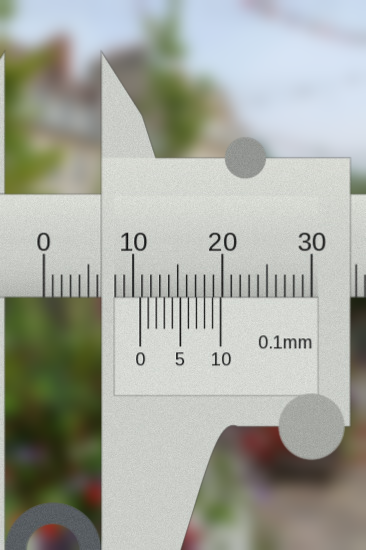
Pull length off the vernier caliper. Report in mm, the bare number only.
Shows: 10.8
